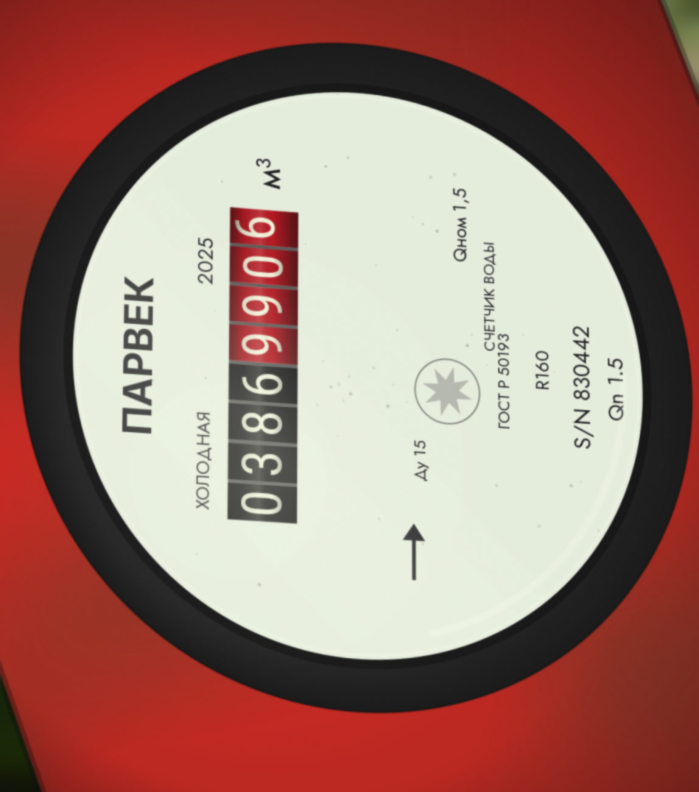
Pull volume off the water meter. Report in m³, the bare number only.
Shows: 386.9906
